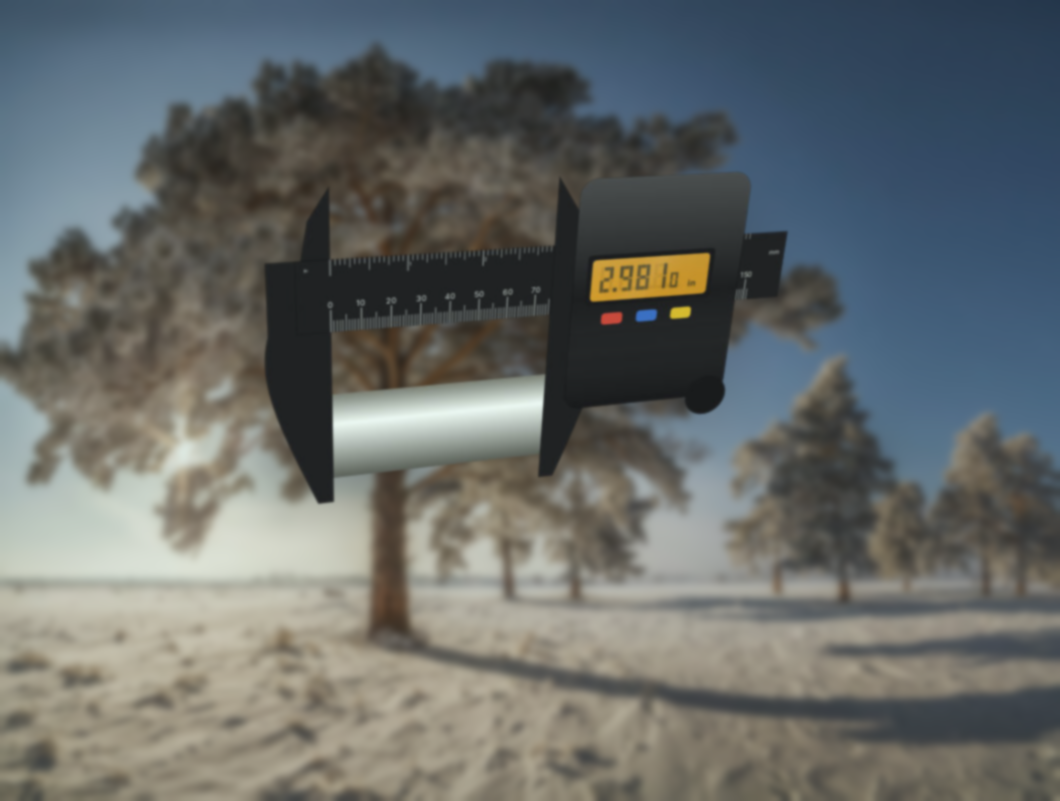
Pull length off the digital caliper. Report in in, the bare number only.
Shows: 2.9810
